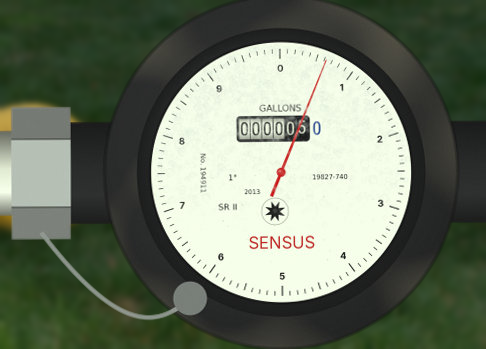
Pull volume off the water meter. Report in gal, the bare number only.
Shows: 50.6
